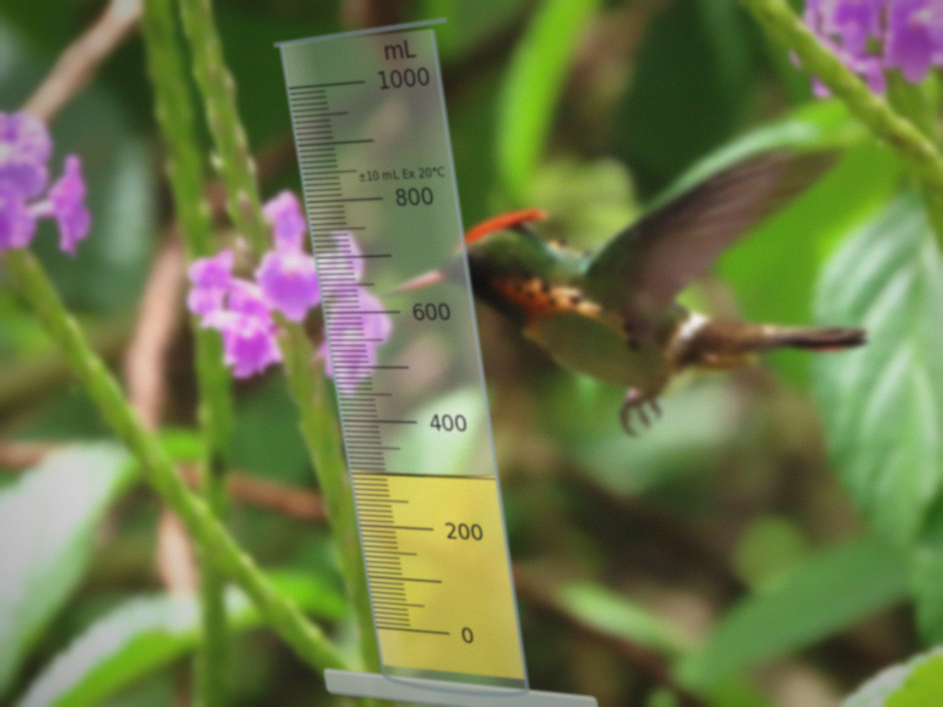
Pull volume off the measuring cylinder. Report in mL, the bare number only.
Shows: 300
